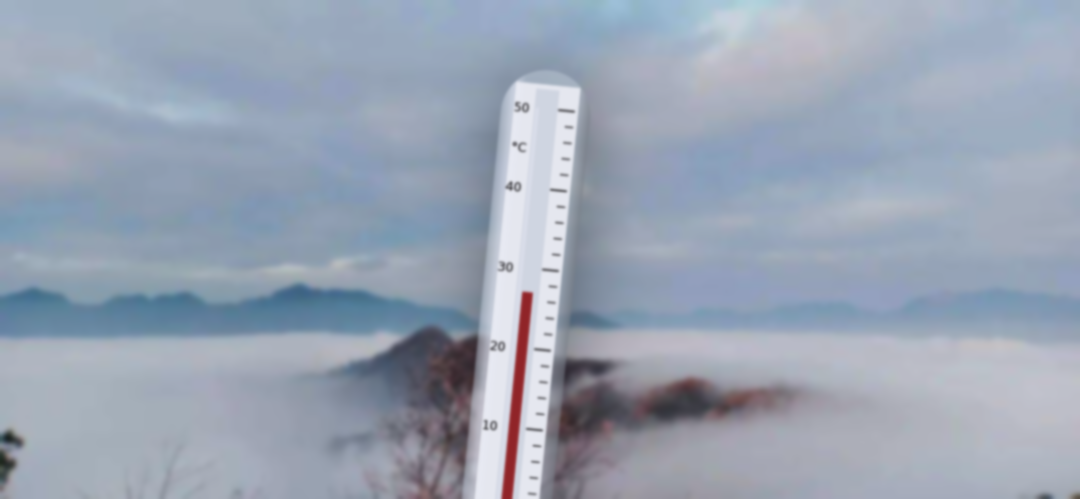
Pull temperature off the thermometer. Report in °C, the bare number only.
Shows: 27
